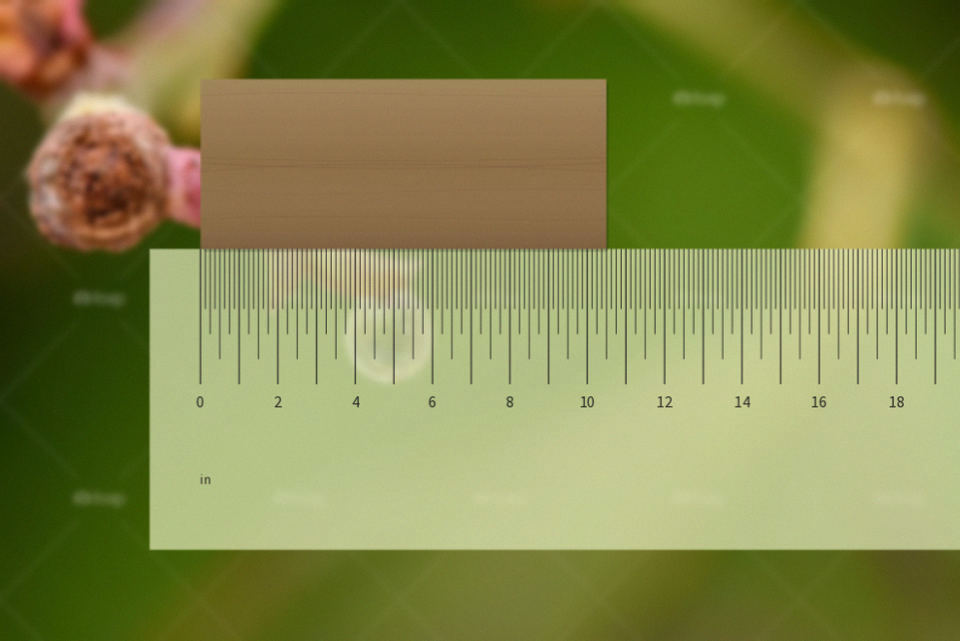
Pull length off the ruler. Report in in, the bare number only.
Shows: 10.5
